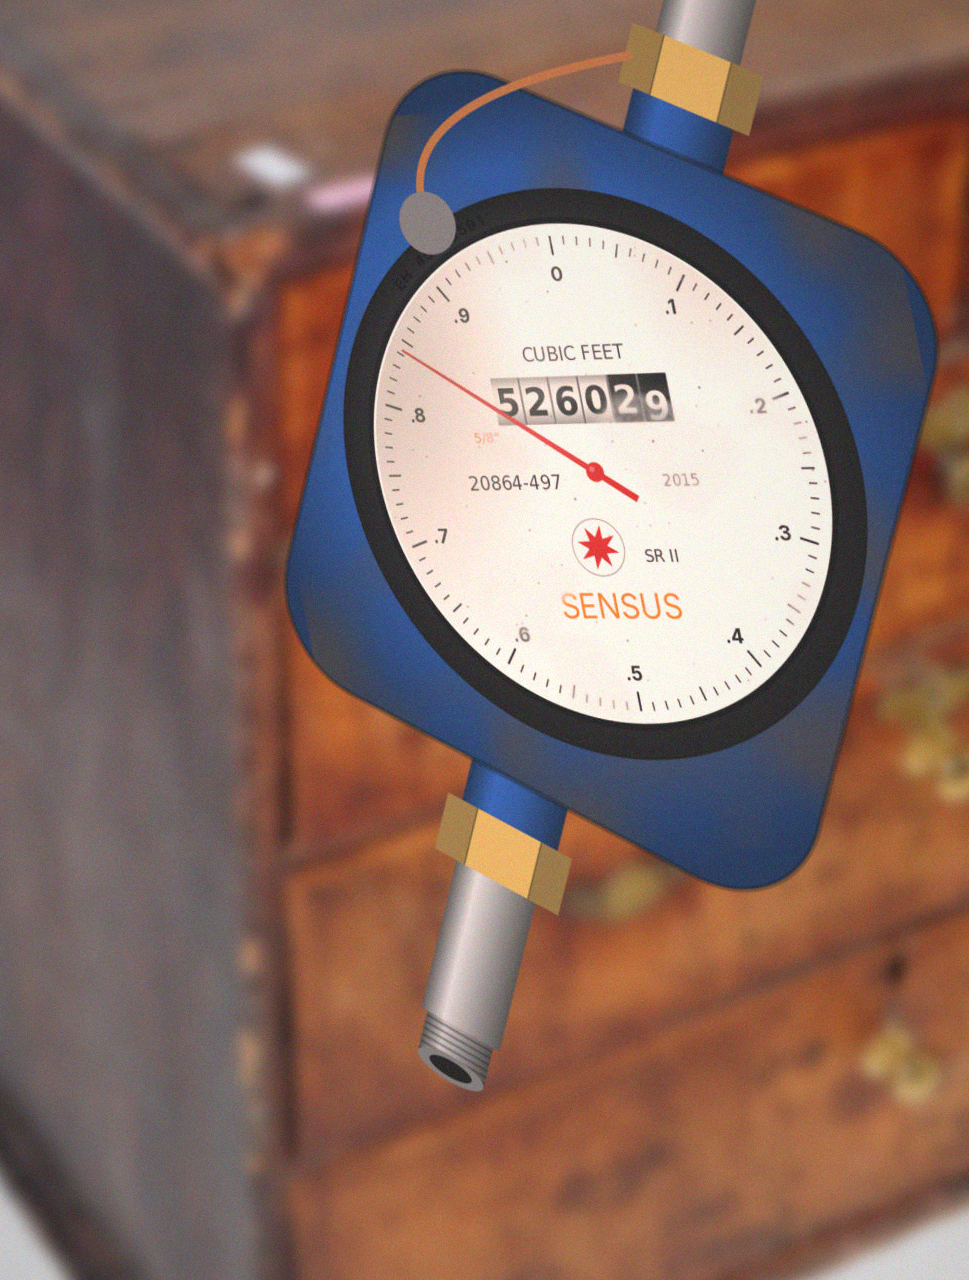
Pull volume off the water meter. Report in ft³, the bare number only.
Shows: 526028.84
